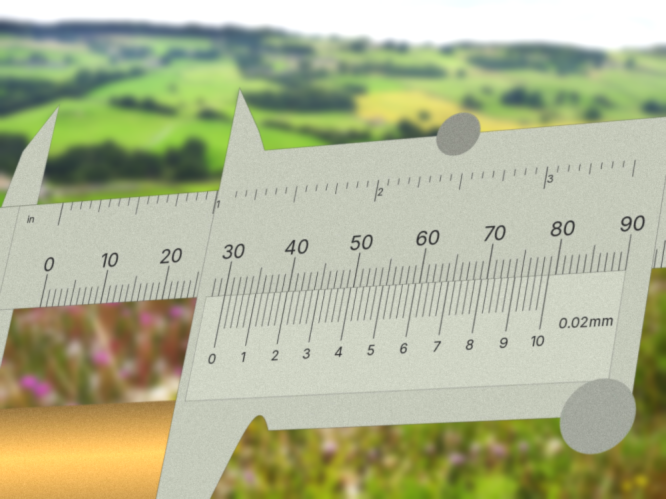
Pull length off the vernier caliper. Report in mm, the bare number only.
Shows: 30.0
